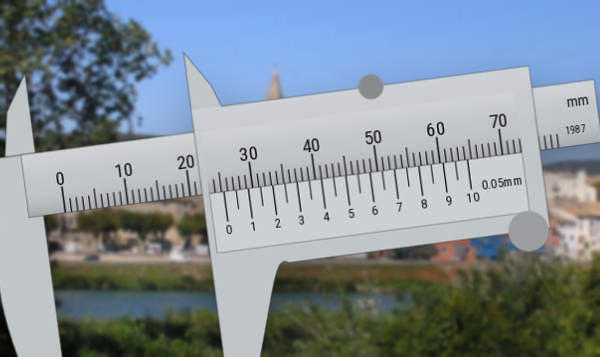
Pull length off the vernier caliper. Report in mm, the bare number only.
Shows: 25.4
